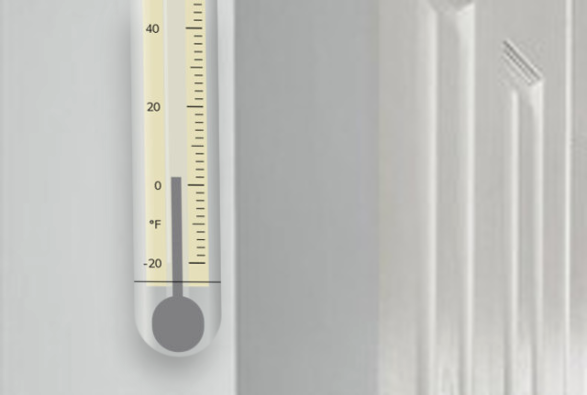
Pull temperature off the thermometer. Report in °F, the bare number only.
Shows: 2
